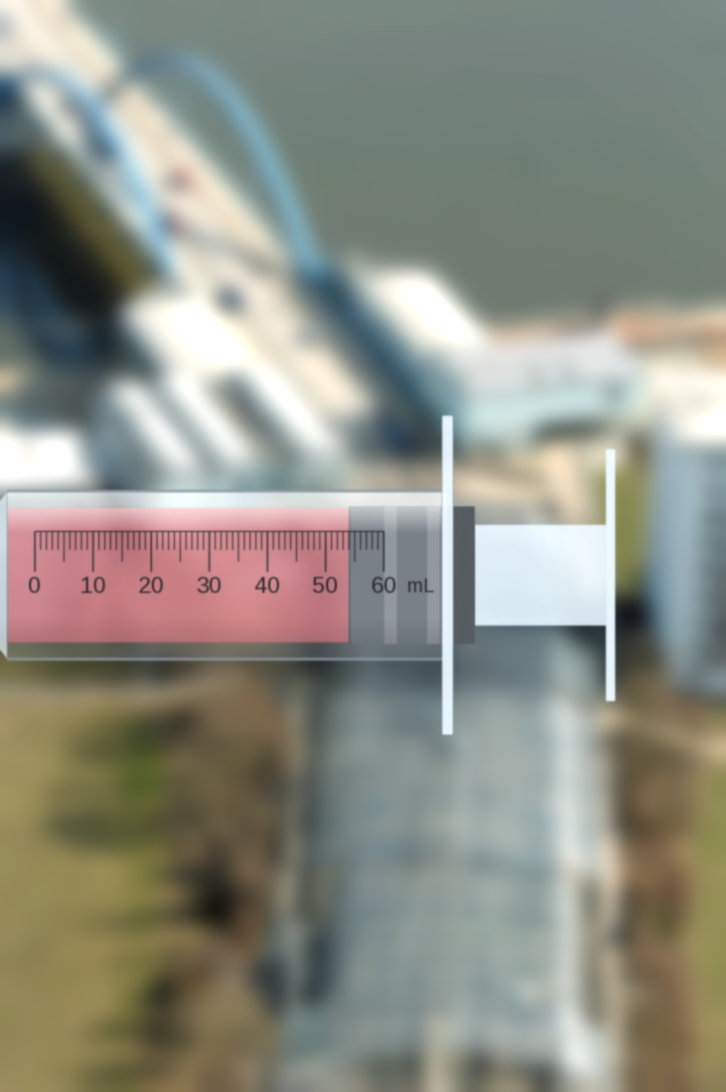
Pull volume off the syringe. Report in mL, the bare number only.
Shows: 54
